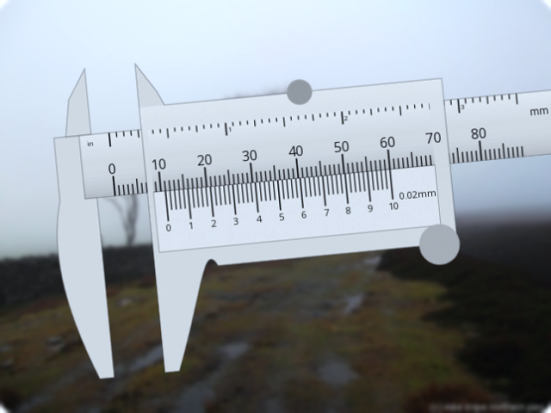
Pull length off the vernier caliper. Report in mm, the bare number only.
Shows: 11.0
